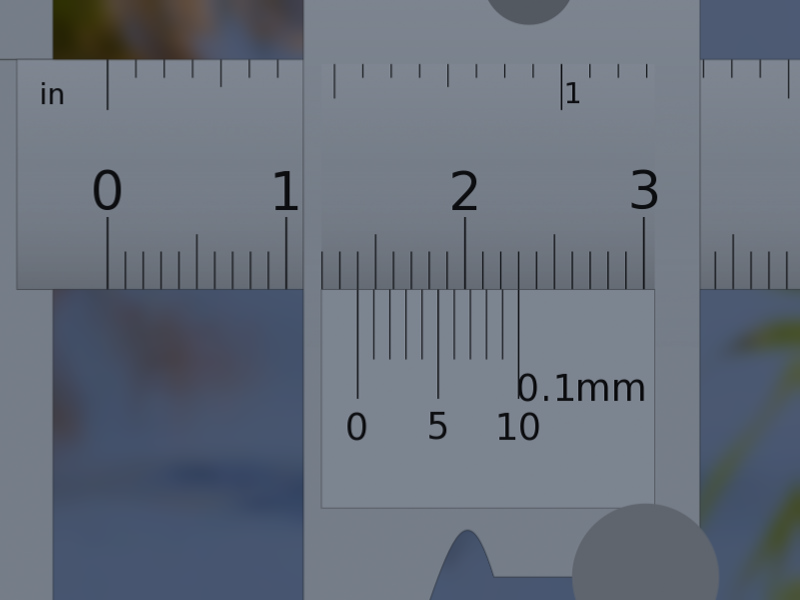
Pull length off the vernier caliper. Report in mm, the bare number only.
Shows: 14.0
